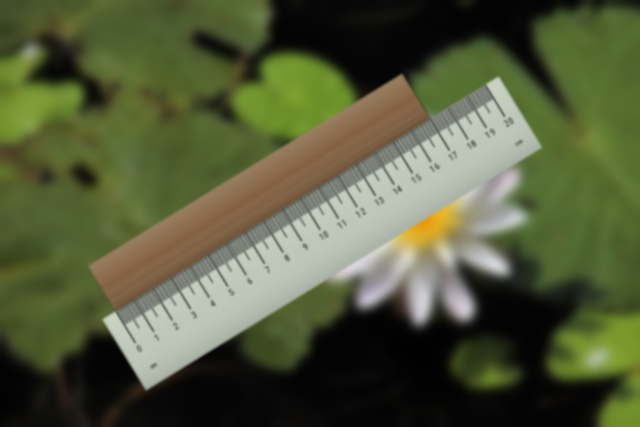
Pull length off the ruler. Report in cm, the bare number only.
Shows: 17
